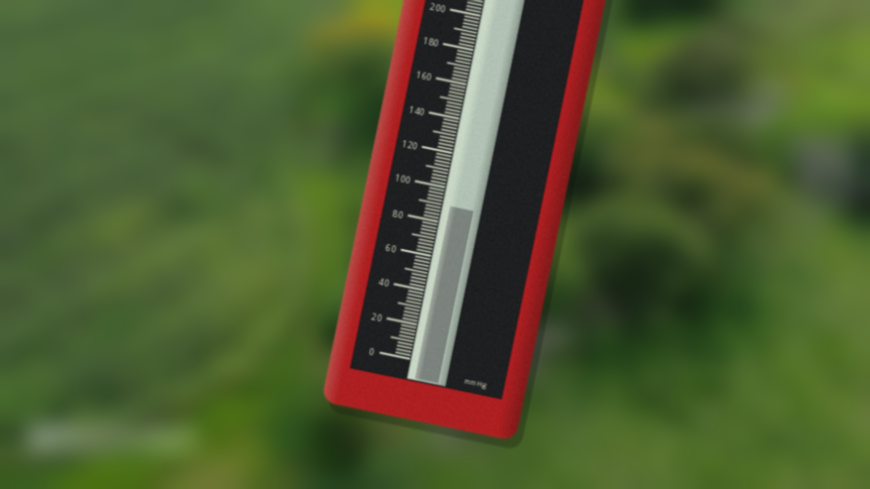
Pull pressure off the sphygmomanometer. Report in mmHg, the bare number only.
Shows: 90
